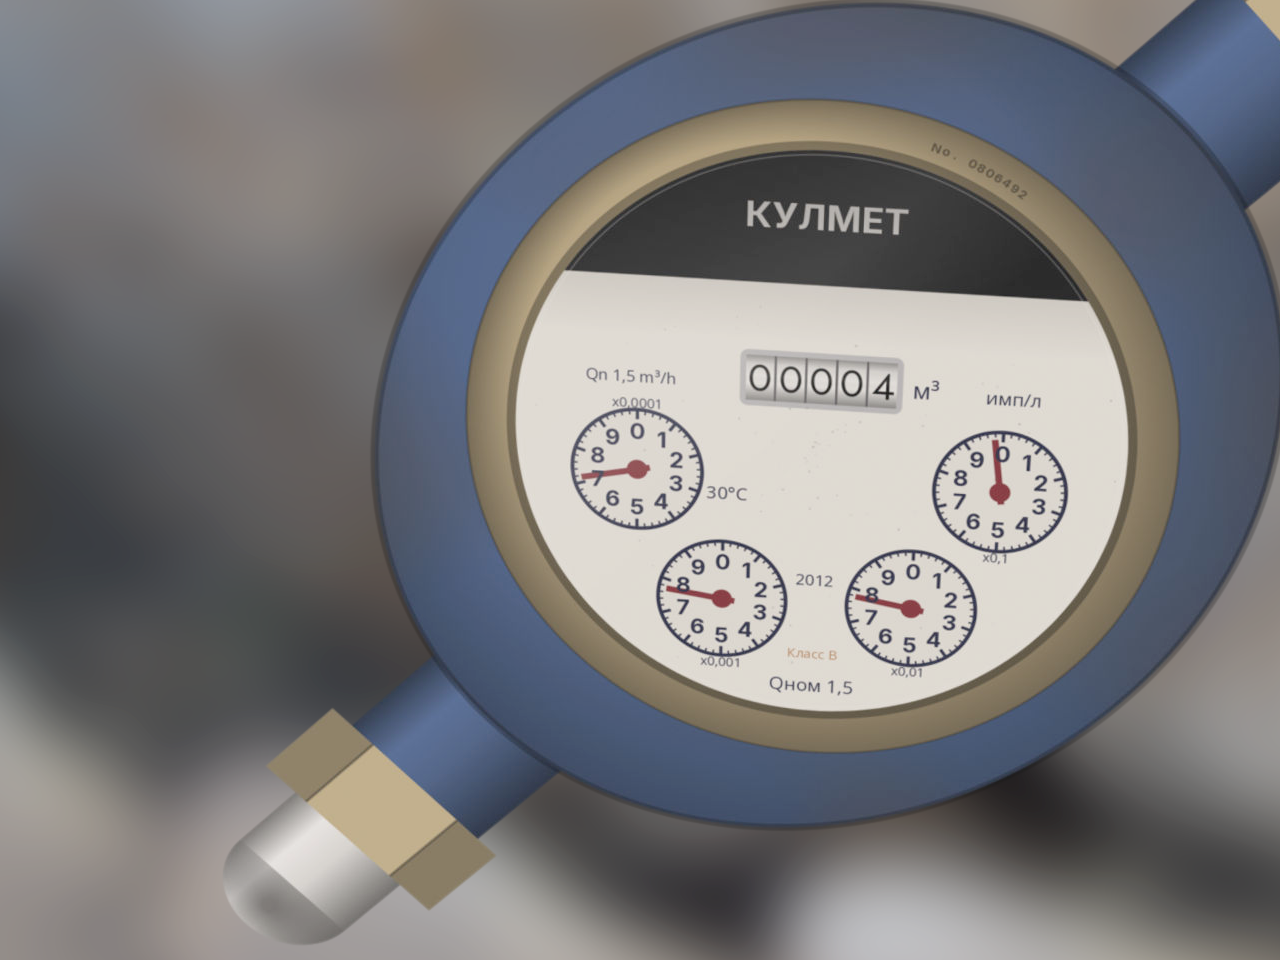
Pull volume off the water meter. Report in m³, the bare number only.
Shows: 3.9777
